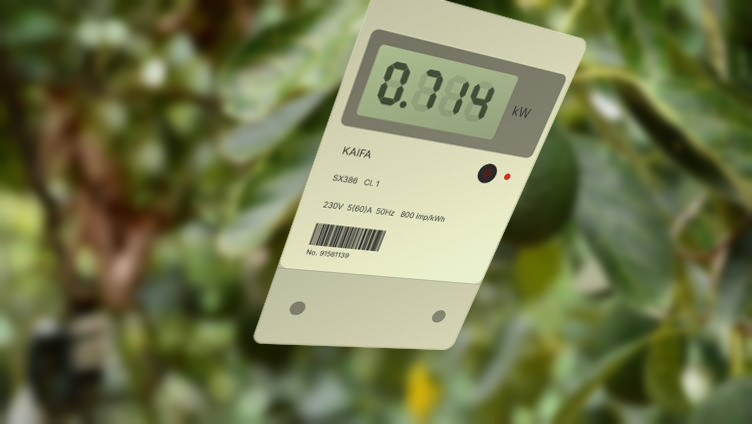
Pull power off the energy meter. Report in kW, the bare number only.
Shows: 0.714
